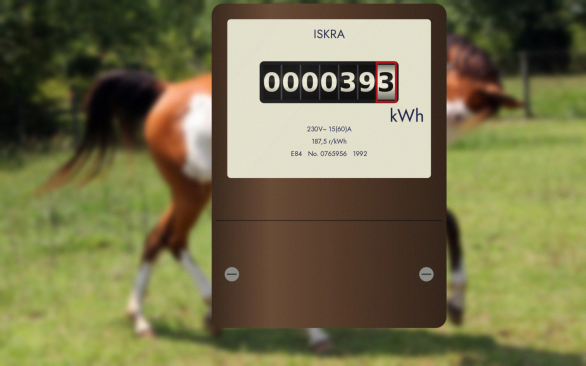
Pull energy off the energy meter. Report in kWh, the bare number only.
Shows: 39.3
